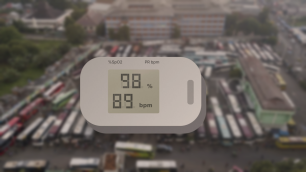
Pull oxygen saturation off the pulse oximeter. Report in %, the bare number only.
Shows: 98
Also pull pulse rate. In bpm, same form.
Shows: 89
